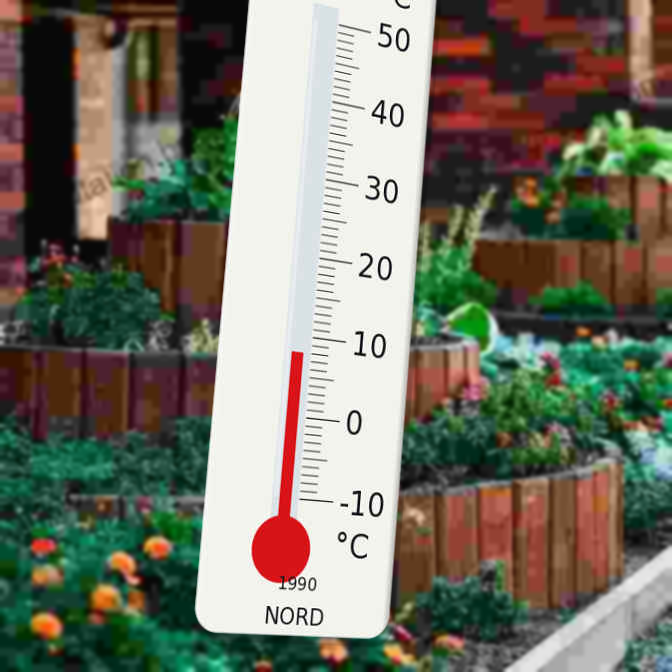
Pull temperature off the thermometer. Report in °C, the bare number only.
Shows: 8
